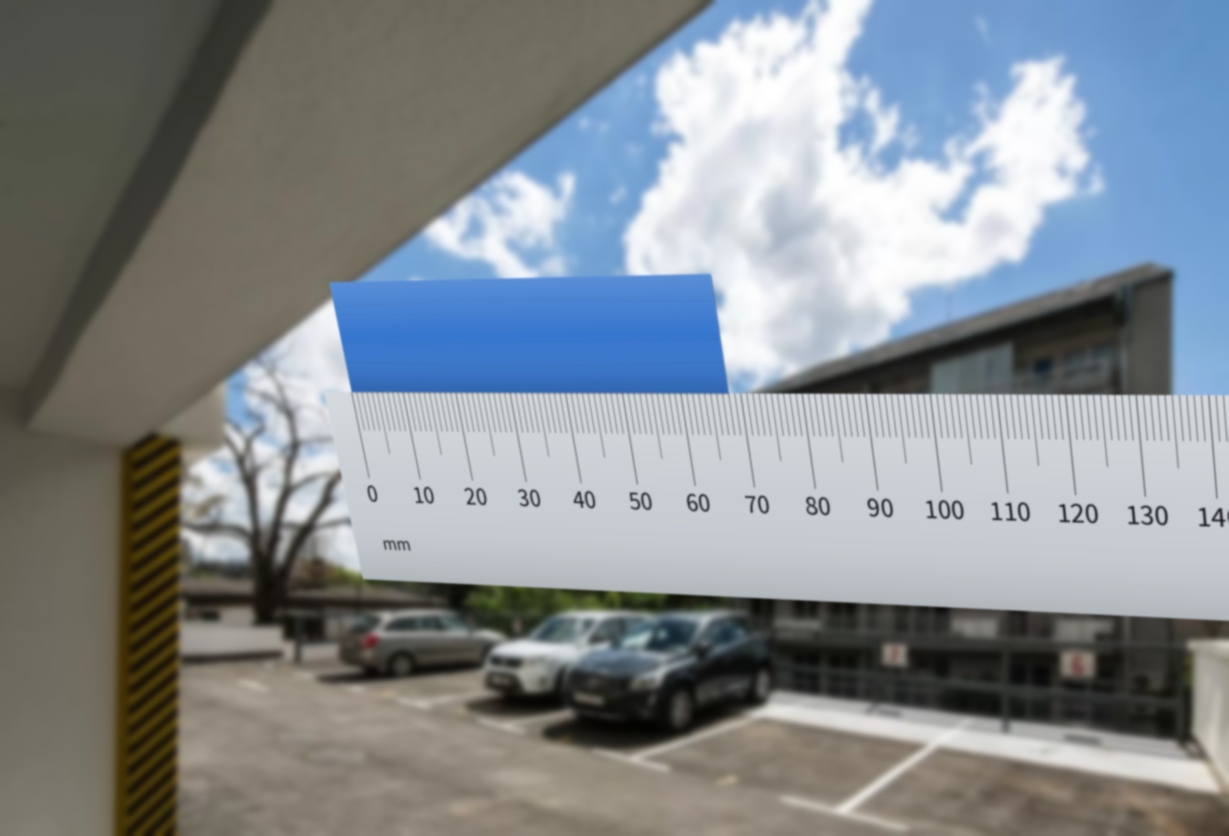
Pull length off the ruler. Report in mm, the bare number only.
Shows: 68
